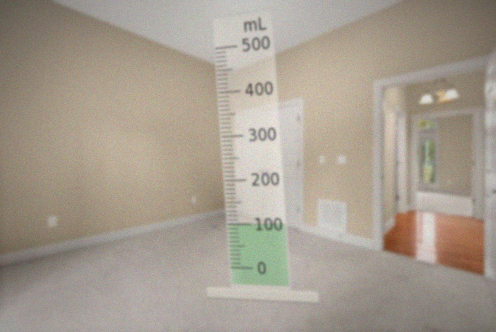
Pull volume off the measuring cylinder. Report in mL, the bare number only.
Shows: 100
